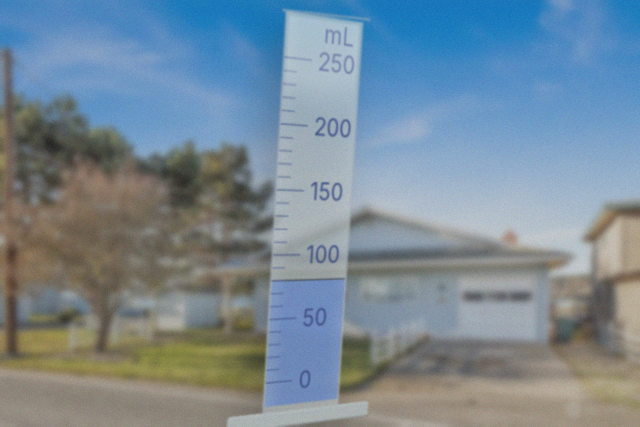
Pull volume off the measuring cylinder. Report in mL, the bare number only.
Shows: 80
